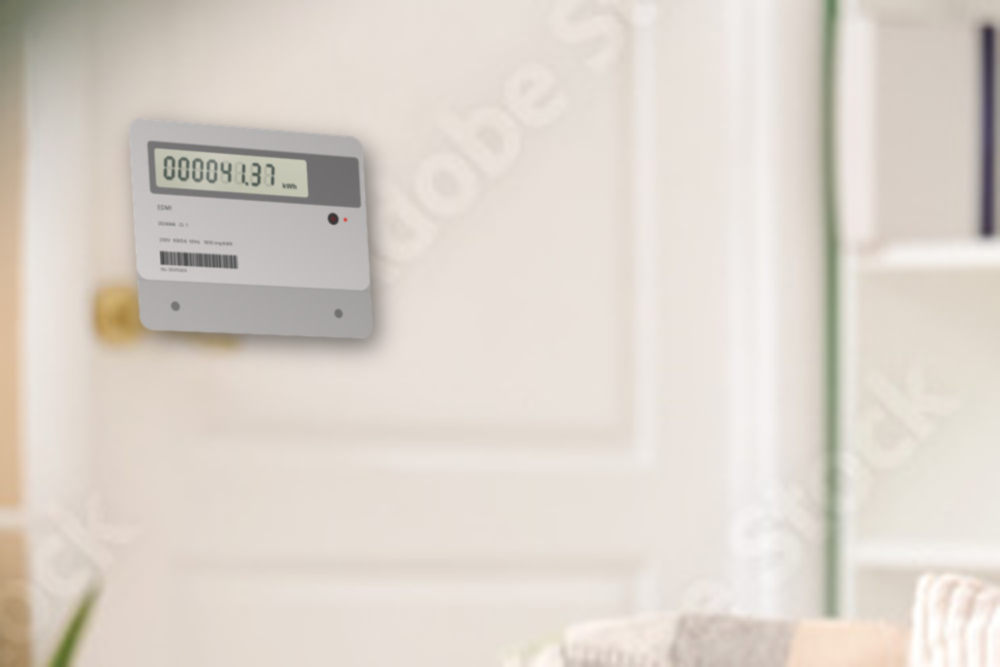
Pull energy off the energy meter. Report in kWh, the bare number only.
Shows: 41.37
